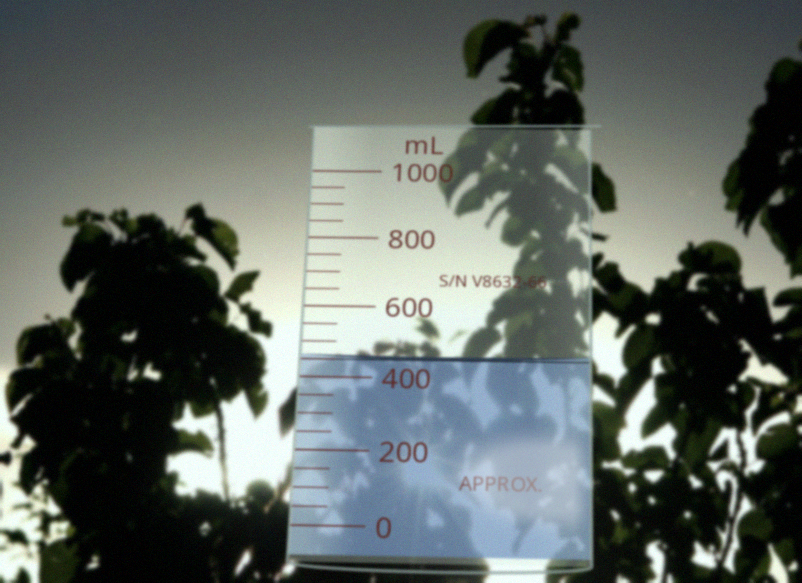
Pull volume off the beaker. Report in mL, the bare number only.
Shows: 450
